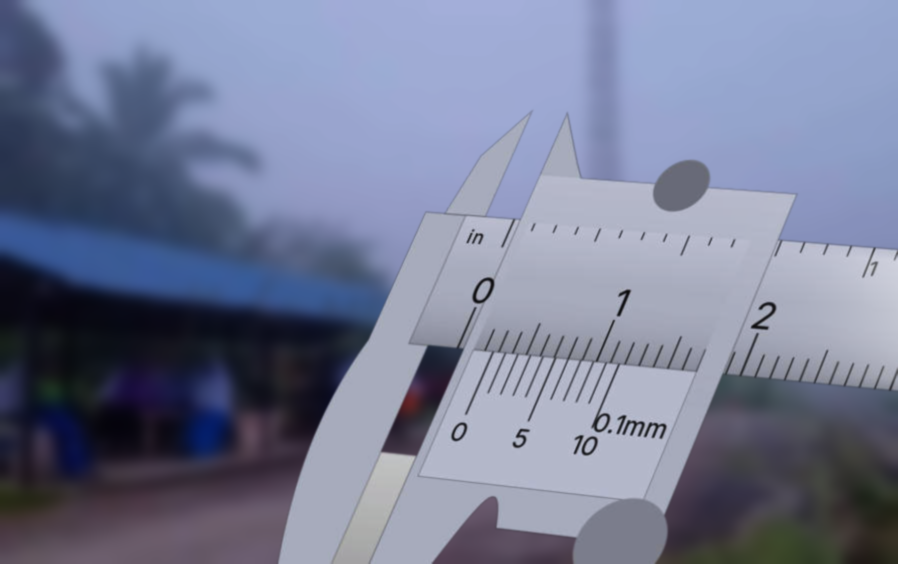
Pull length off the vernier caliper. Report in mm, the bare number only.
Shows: 2.6
